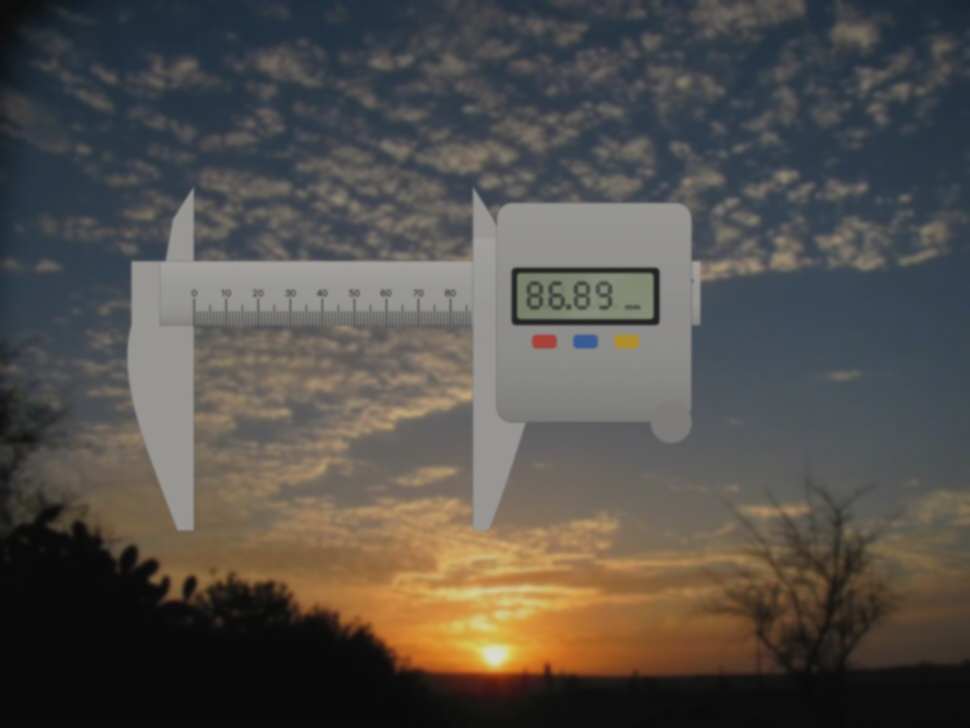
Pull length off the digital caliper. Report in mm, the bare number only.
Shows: 86.89
